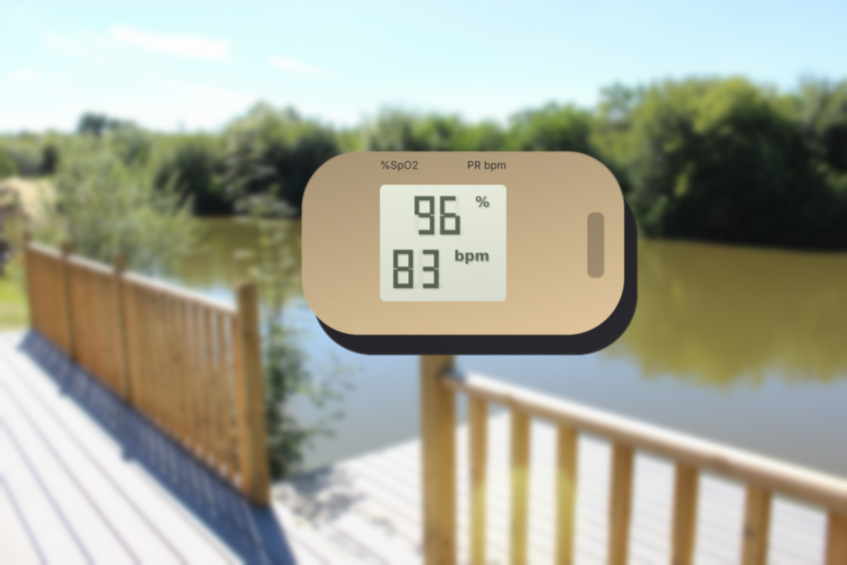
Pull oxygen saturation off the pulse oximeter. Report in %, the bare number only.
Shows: 96
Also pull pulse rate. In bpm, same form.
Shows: 83
